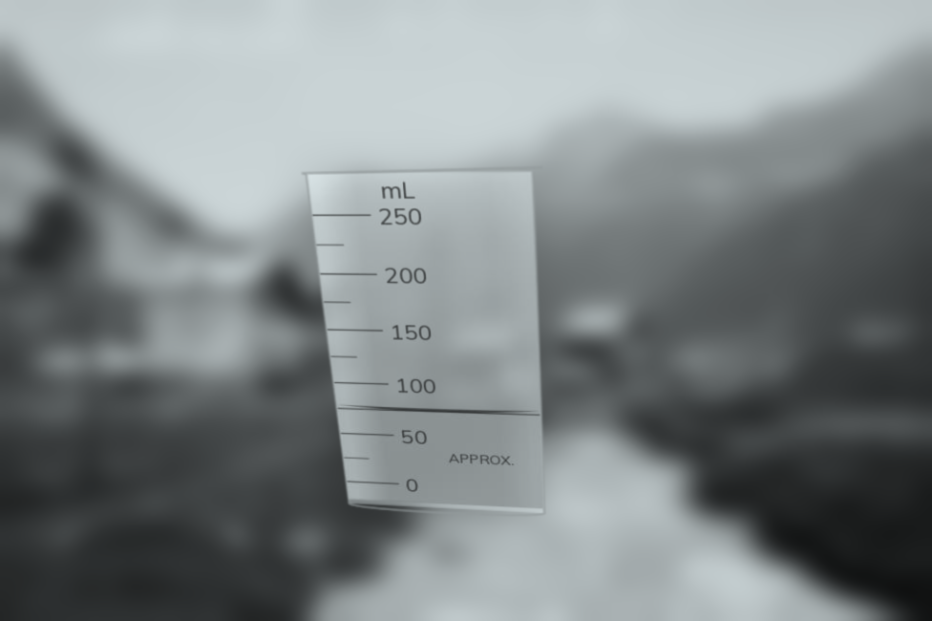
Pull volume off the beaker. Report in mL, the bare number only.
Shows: 75
